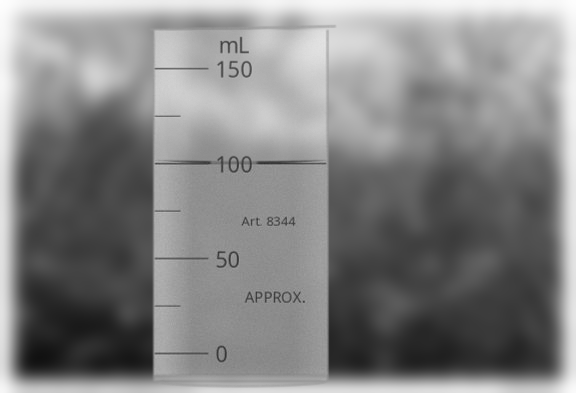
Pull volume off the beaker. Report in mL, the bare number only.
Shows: 100
